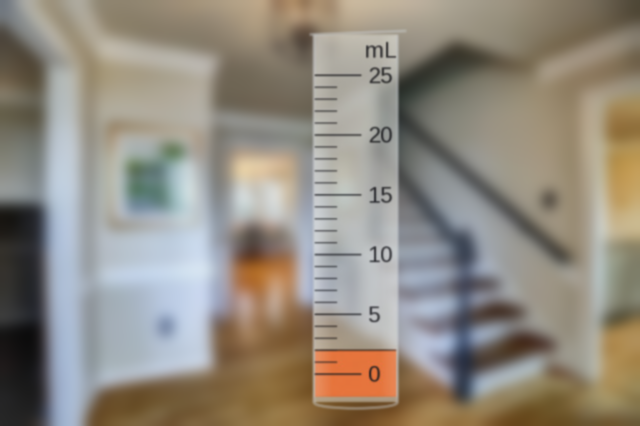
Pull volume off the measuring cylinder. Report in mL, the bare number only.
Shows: 2
